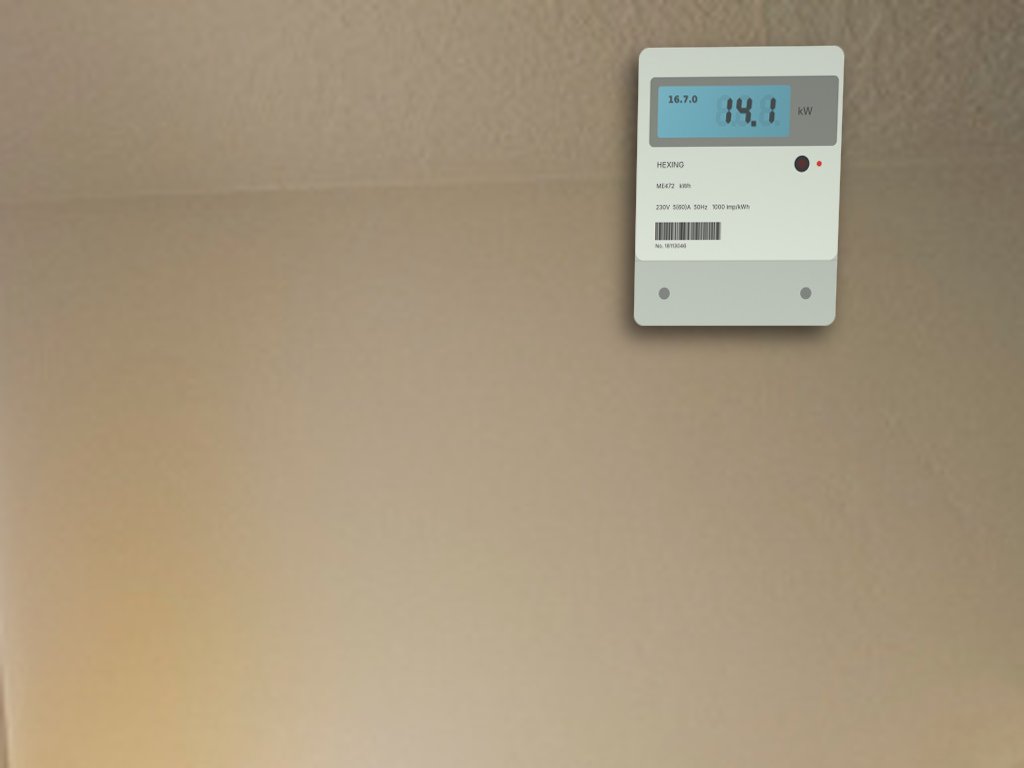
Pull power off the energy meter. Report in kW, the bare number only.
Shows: 14.1
